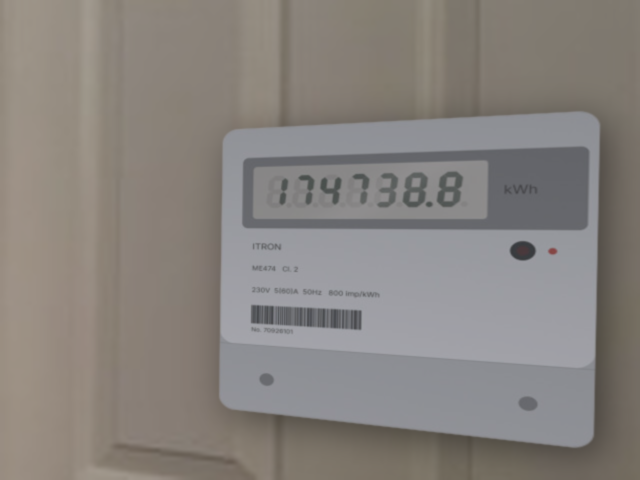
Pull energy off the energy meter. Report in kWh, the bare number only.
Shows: 174738.8
